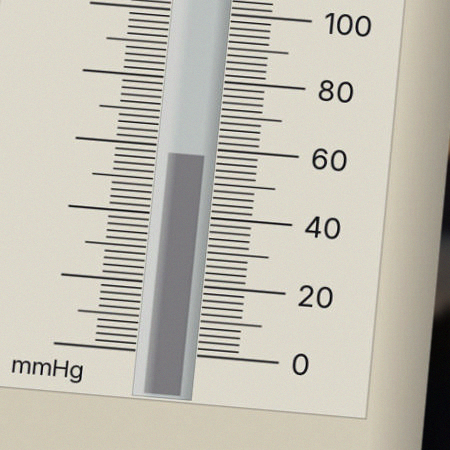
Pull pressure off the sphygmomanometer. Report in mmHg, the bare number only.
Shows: 58
